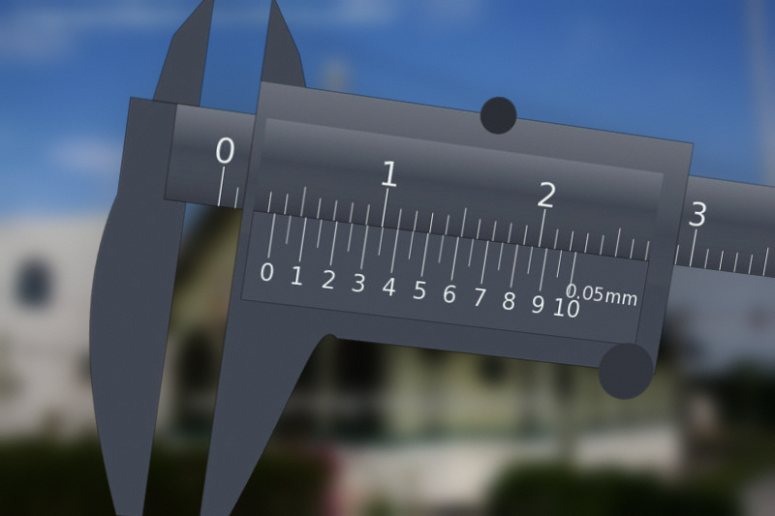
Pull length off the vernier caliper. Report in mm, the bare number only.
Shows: 3.4
